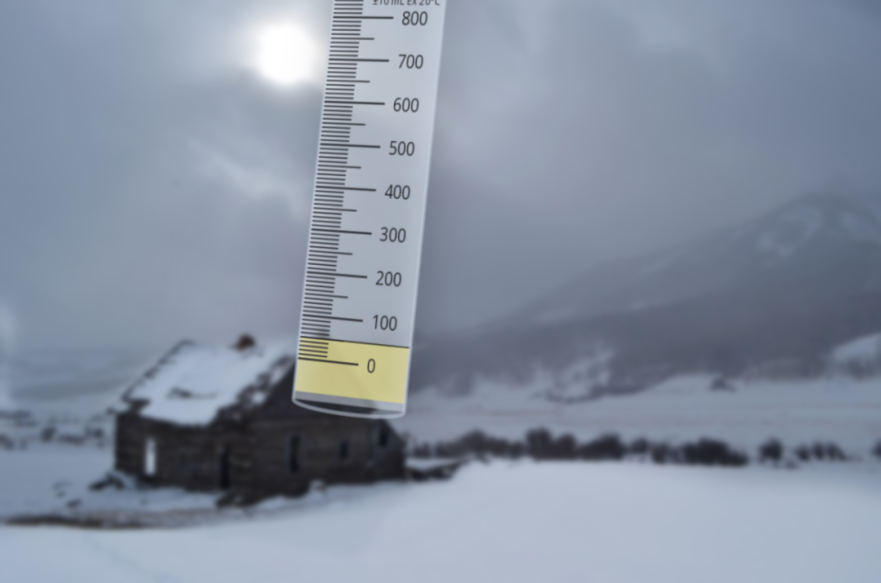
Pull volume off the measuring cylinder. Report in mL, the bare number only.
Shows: 50
